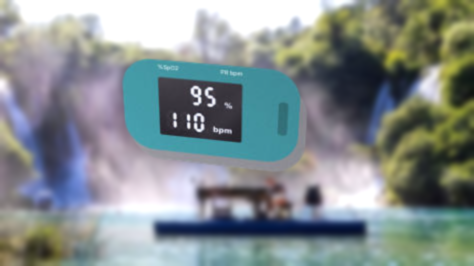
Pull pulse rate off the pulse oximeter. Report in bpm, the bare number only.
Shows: 110
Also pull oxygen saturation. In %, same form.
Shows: 95
